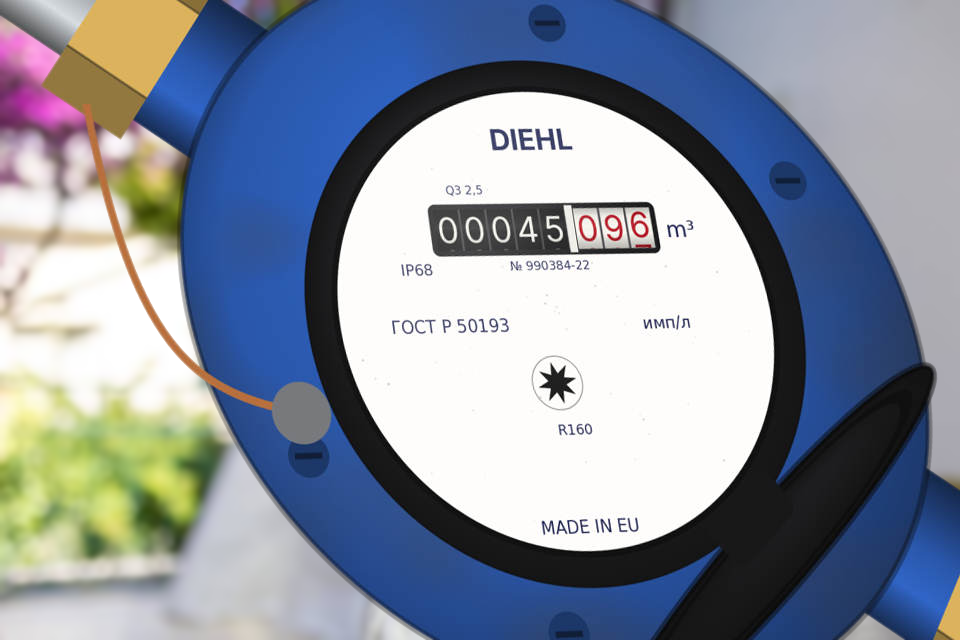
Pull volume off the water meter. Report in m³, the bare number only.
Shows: 45.096
